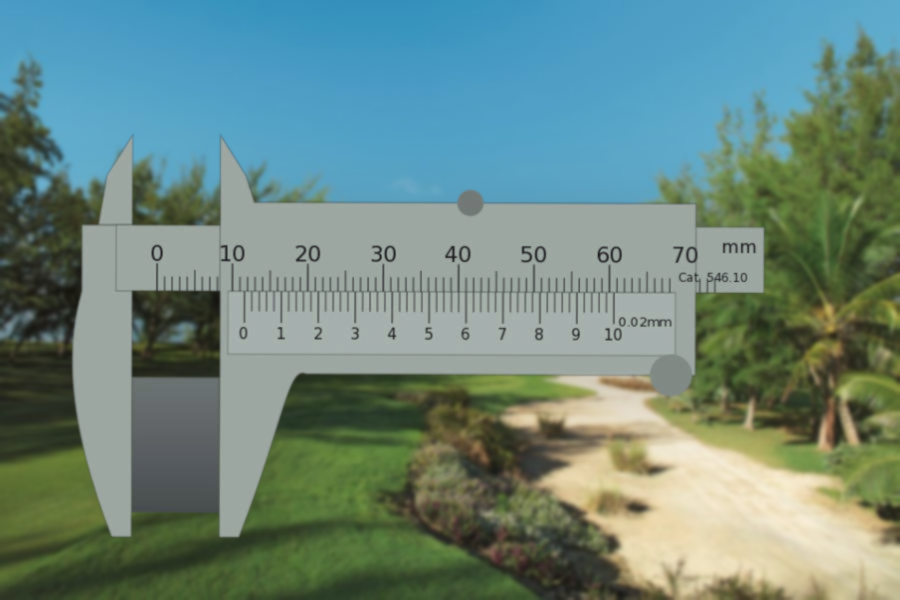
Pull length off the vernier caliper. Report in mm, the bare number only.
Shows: 11.6
